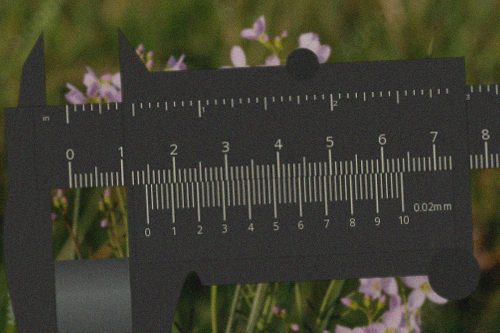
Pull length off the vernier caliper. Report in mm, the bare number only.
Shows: 14.5
